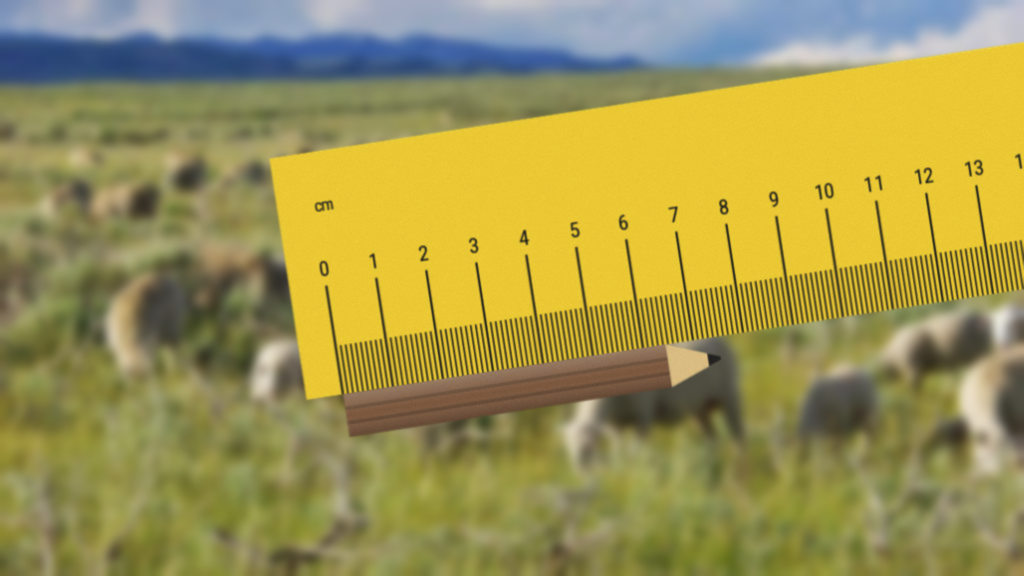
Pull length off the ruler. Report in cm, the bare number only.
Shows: 7.5
